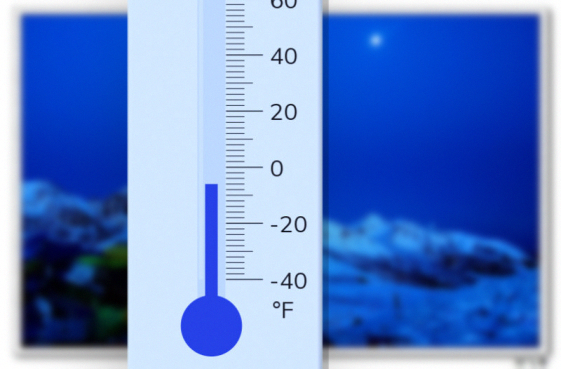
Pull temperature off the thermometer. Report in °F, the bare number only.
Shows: -6
